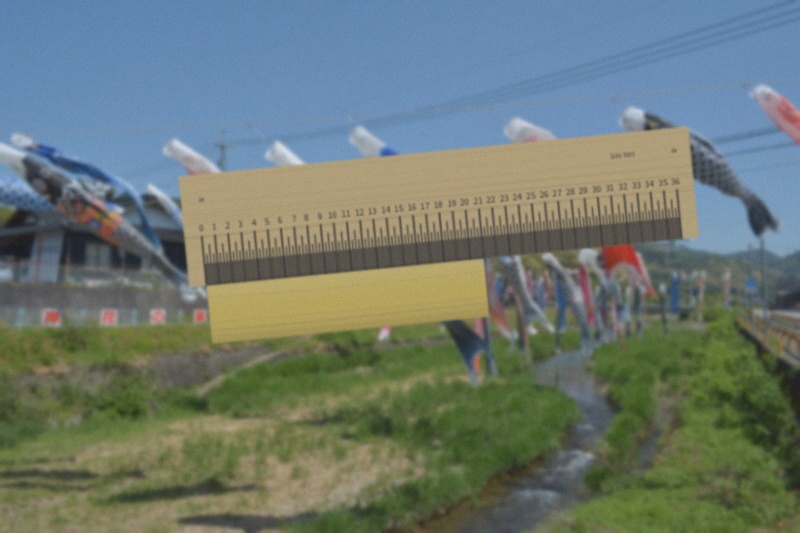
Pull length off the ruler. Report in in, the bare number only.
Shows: 21
